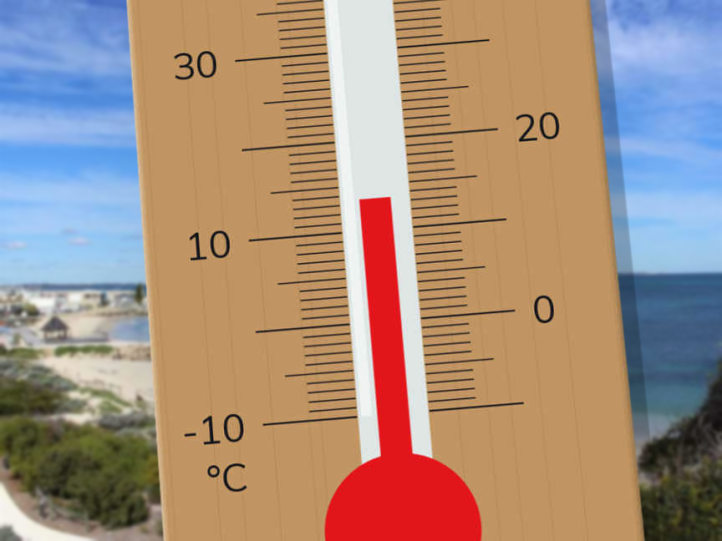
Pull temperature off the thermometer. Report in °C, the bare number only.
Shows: 13.5
